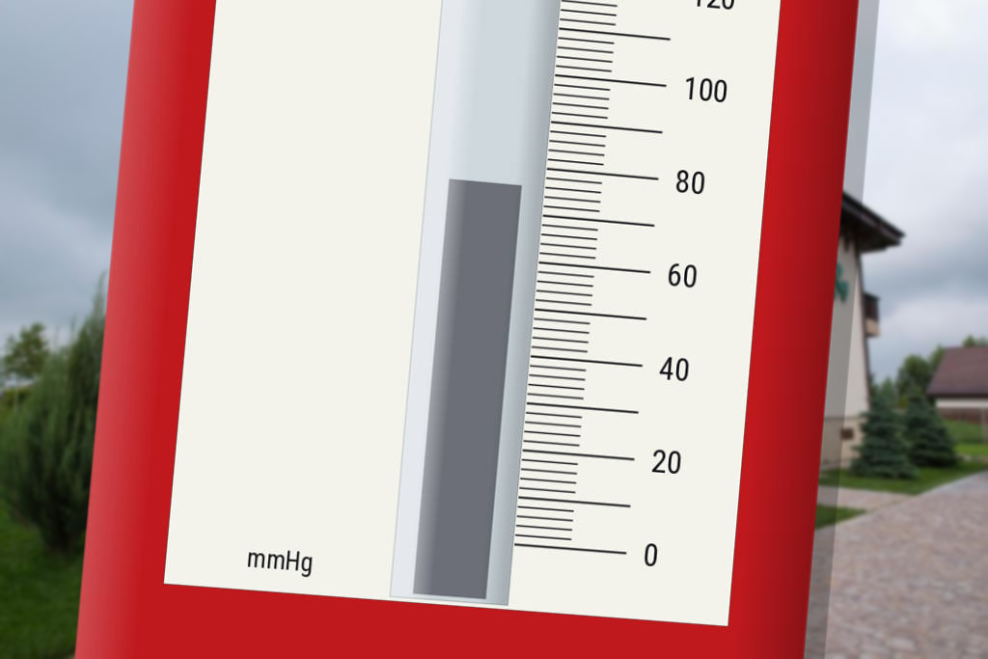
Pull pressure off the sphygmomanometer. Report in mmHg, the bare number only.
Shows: 76
